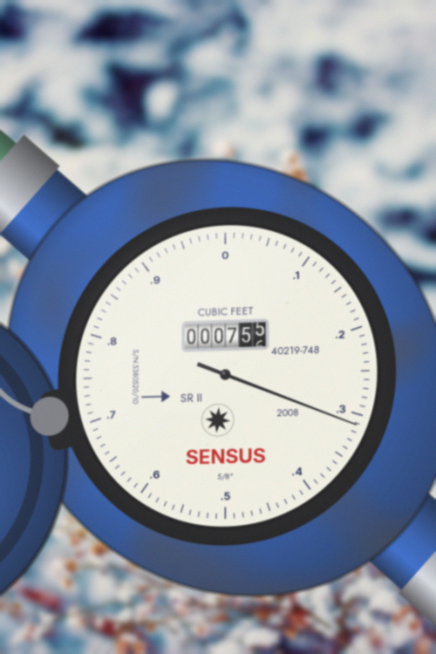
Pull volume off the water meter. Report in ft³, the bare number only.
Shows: 755.31
